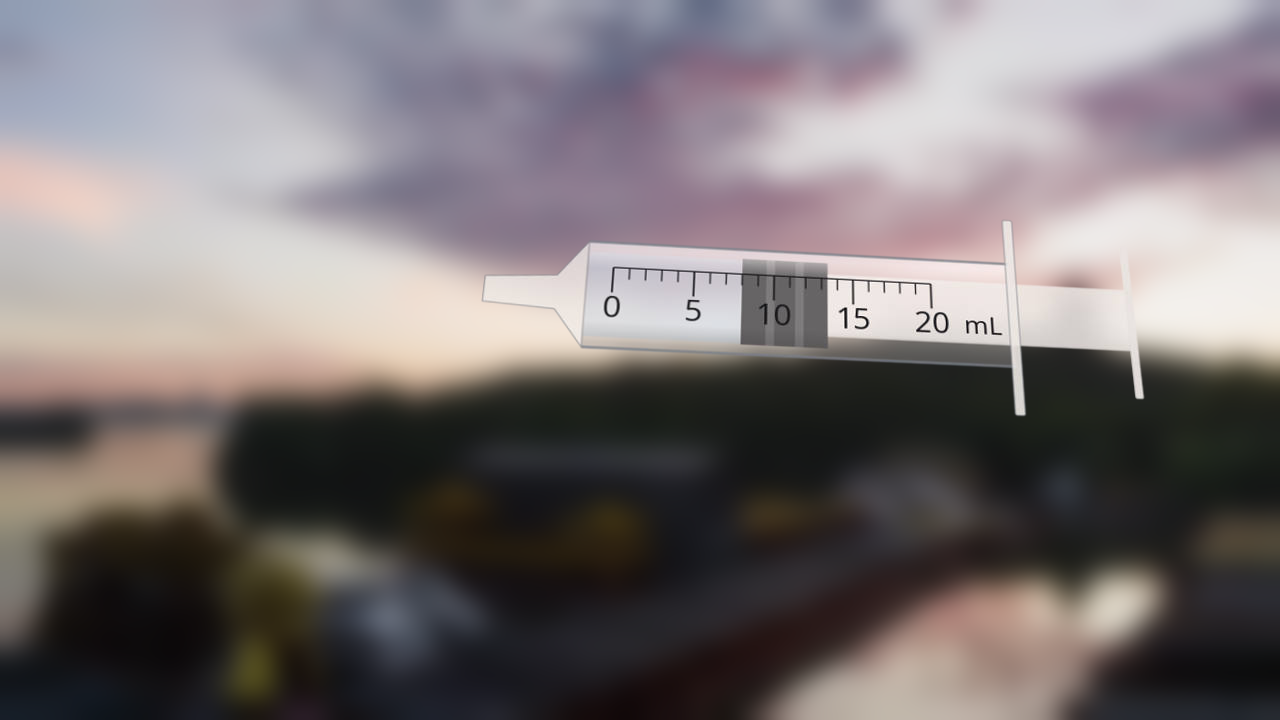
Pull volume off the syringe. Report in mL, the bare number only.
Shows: 8
